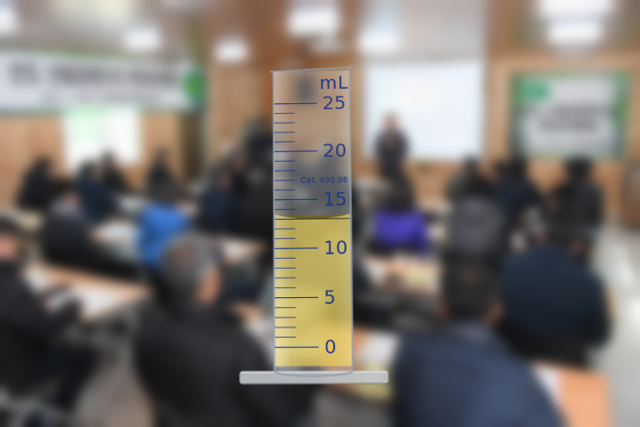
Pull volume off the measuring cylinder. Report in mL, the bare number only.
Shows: 13
